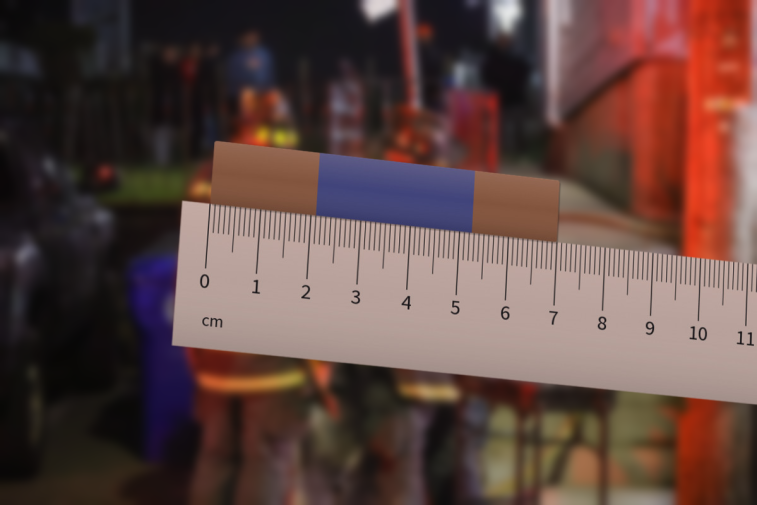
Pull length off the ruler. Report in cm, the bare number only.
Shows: 7
